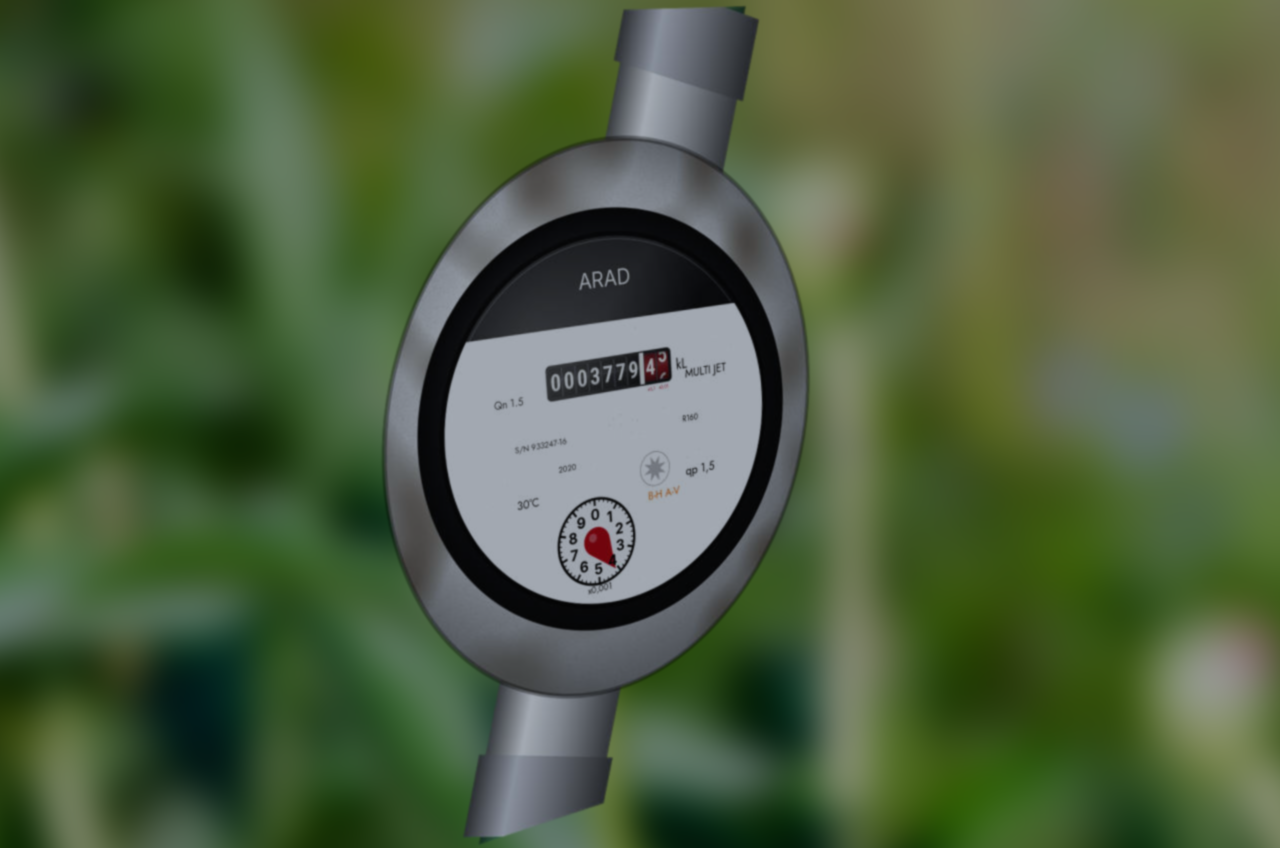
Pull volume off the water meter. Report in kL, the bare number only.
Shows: 3779.454
